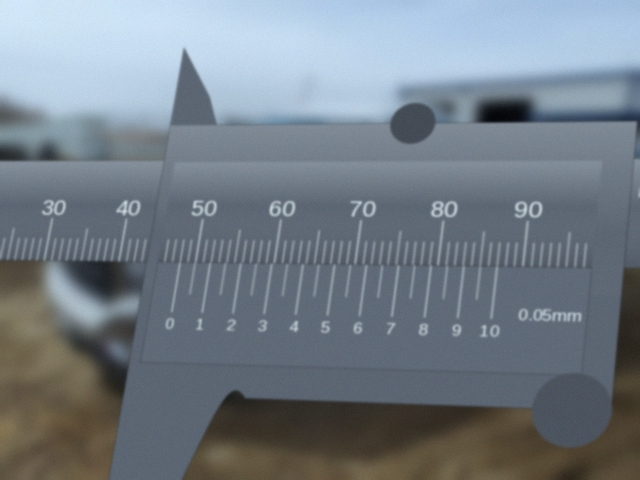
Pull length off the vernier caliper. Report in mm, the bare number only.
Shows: 48.0
